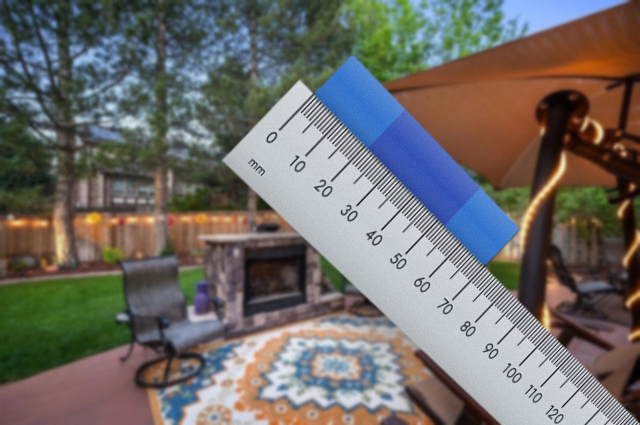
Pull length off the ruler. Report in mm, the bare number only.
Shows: 70
